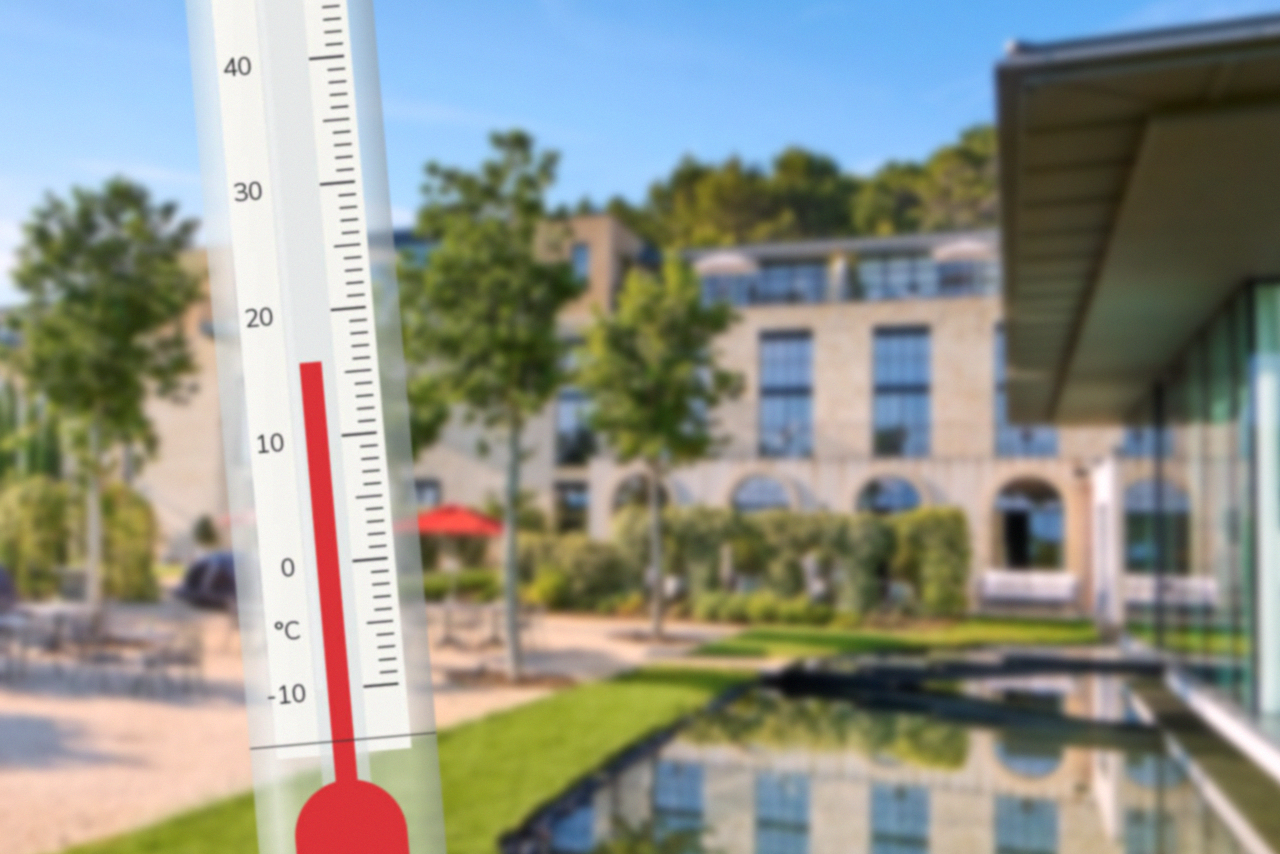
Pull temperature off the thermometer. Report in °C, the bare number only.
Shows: 16
